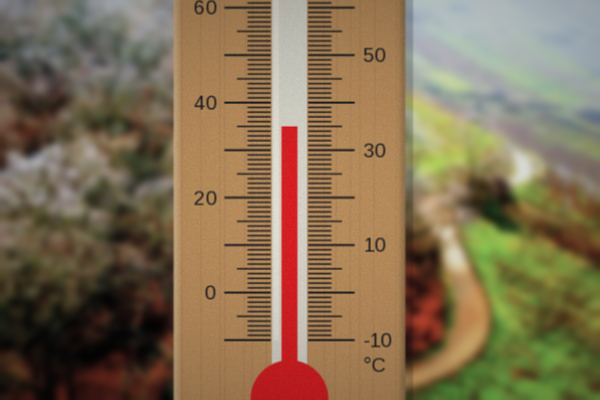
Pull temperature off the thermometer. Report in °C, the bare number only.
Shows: 35
